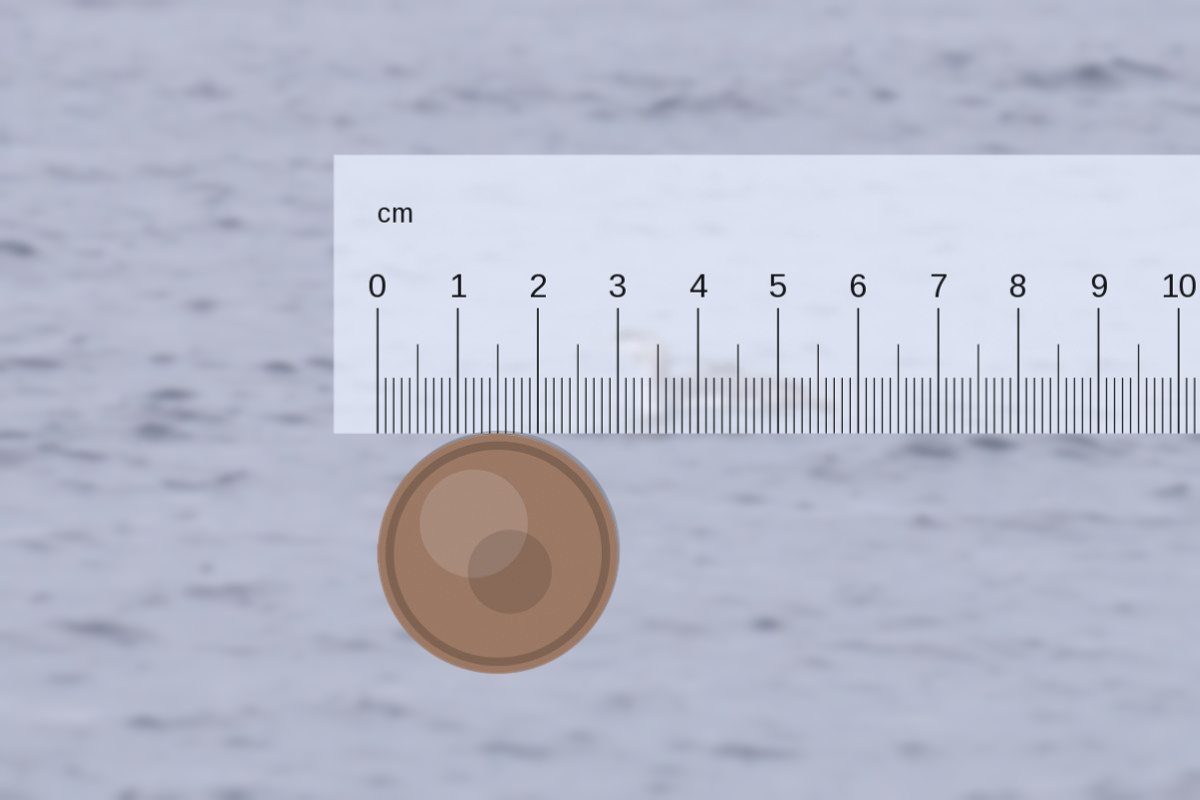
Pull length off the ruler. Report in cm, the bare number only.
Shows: 3
